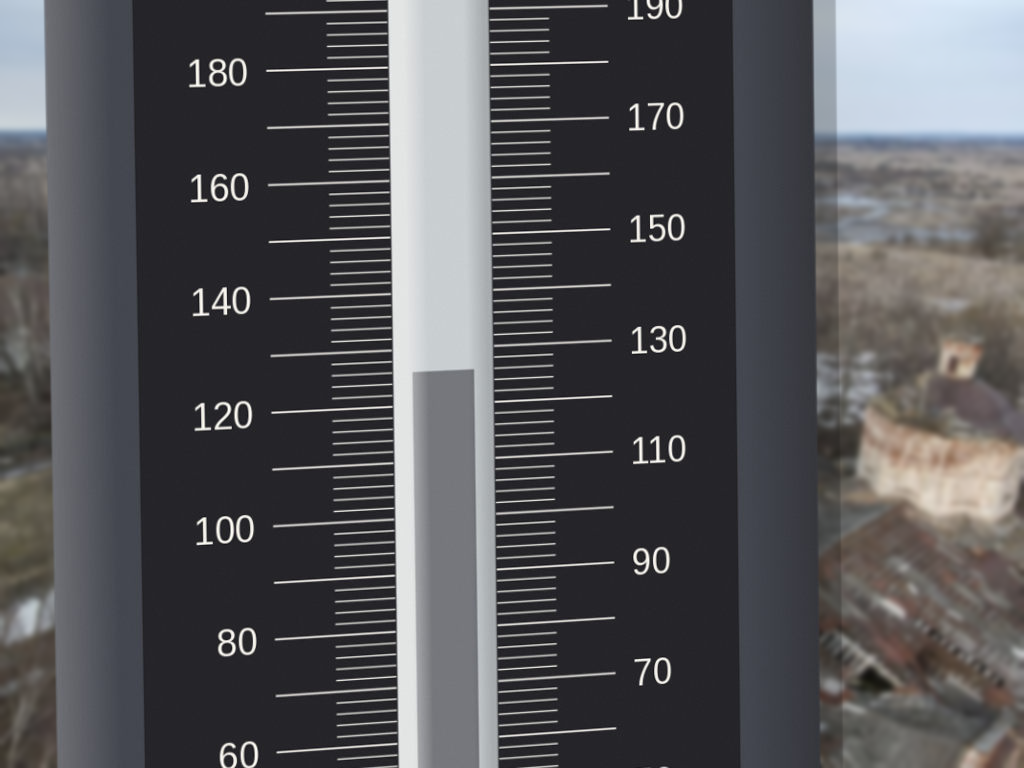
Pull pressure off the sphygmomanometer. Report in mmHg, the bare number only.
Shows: 126
